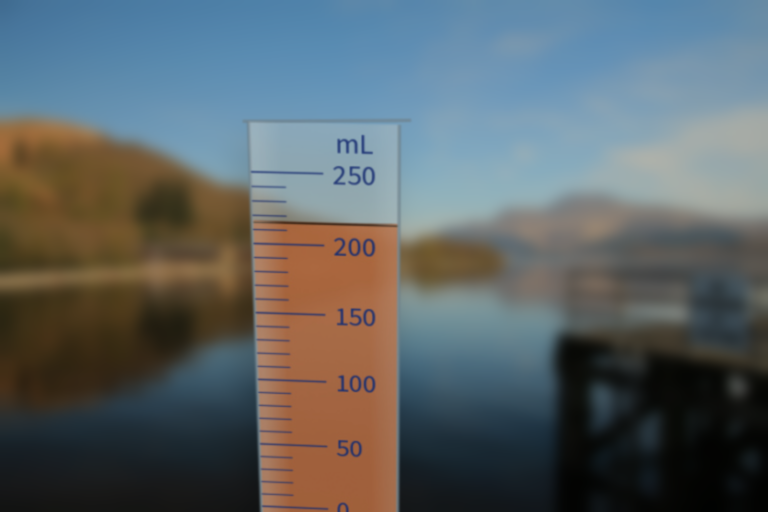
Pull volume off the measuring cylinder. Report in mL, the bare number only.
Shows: 215
